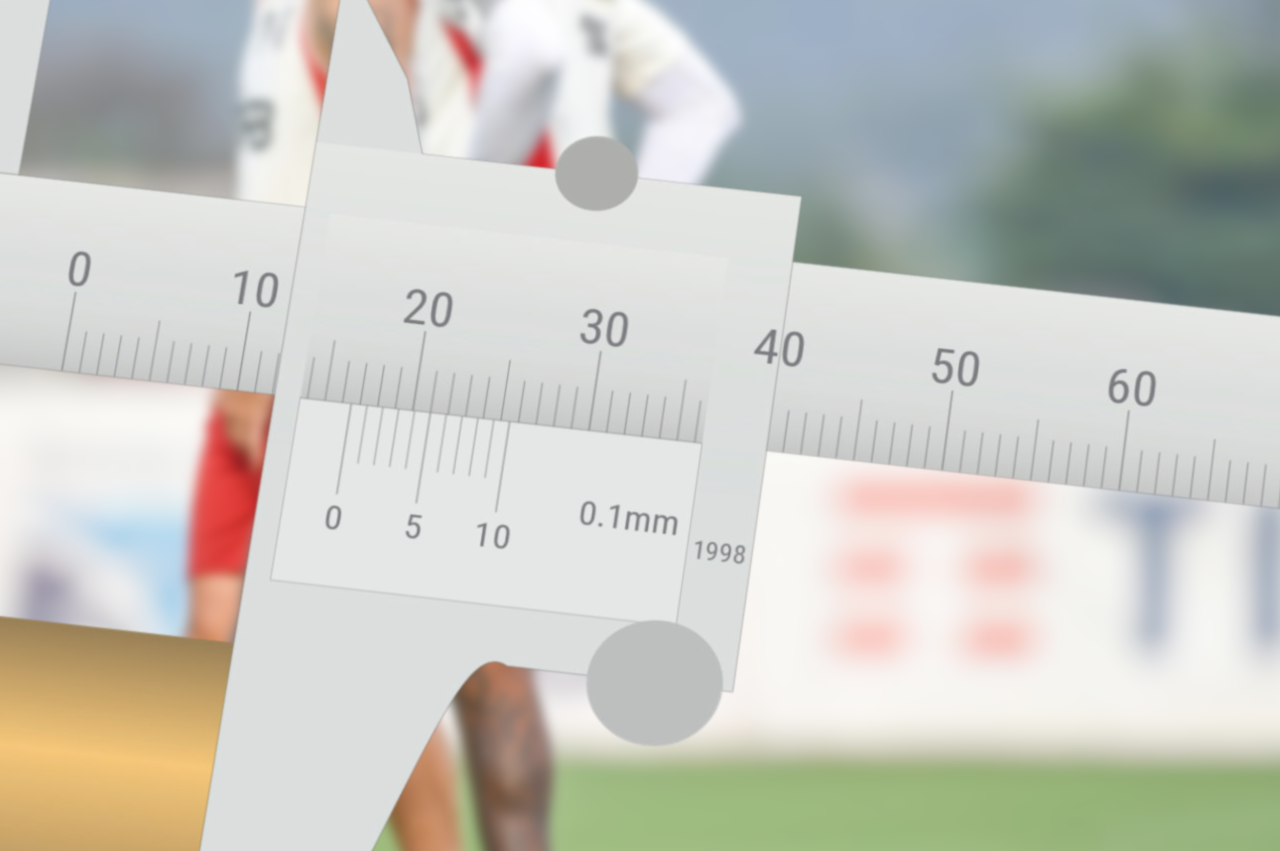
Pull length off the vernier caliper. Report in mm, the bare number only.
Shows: 16.5
